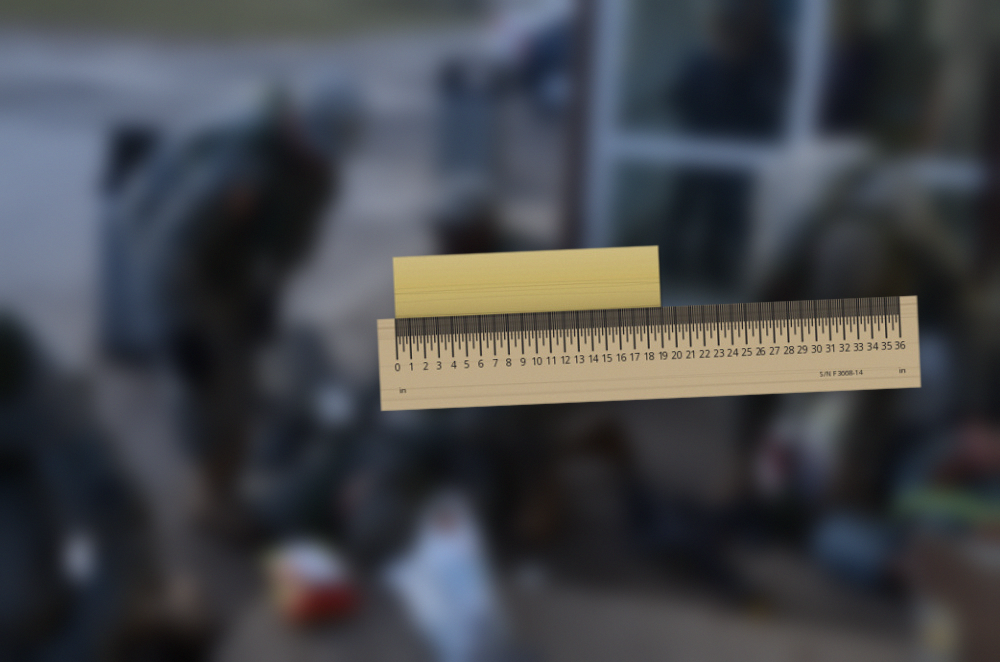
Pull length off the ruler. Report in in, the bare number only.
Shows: 19
